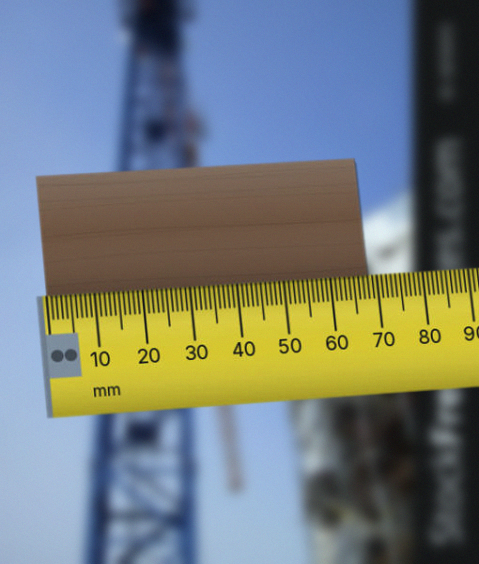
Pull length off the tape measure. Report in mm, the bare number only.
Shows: 68
